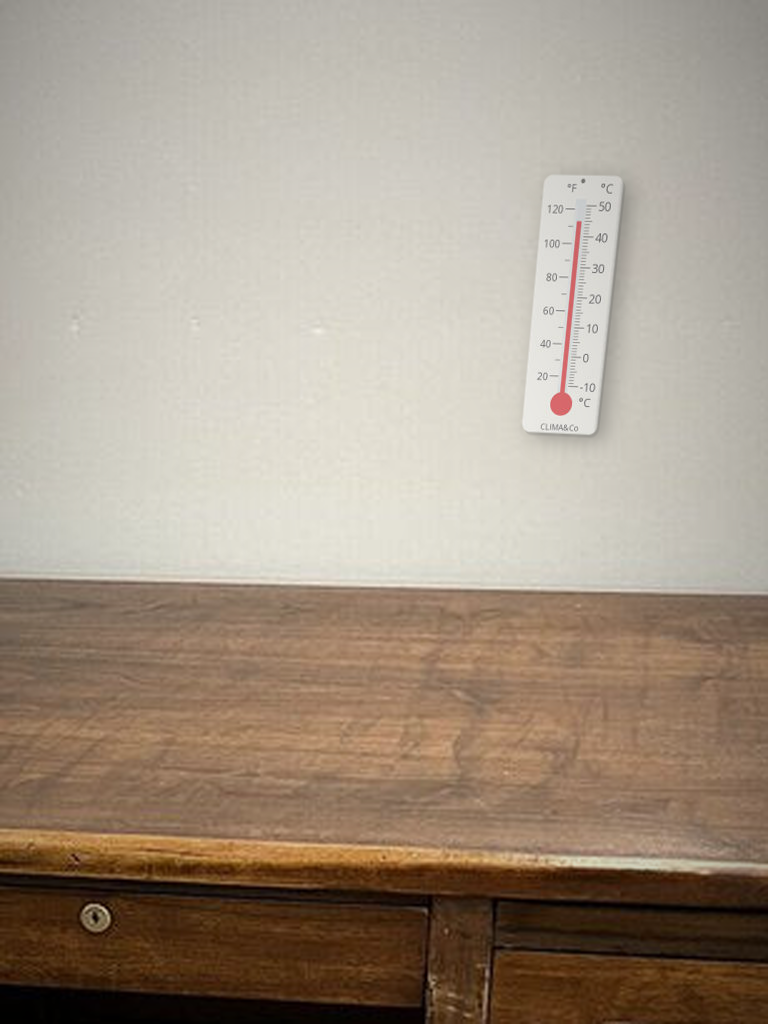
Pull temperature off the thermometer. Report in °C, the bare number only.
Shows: 45
